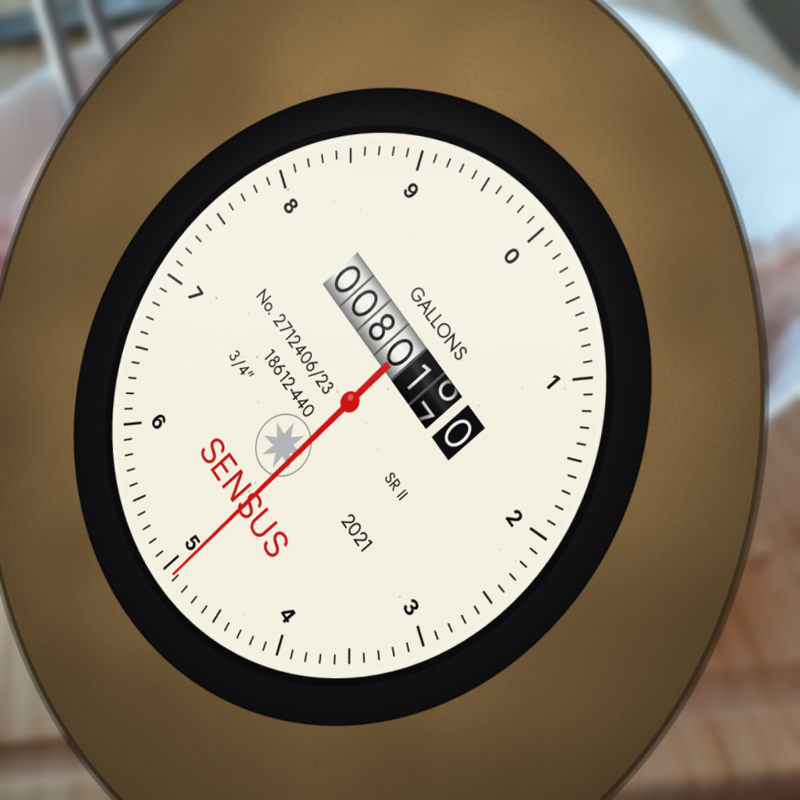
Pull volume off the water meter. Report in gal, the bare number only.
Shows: 80164.9
